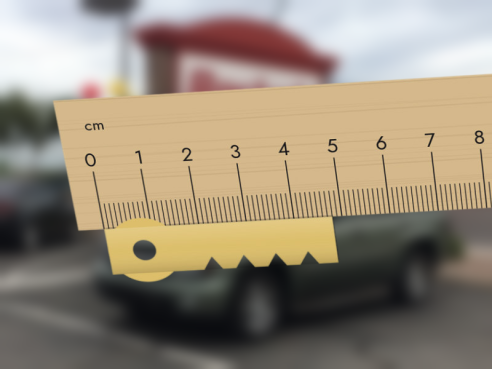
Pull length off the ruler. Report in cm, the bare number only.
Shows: 4.8
